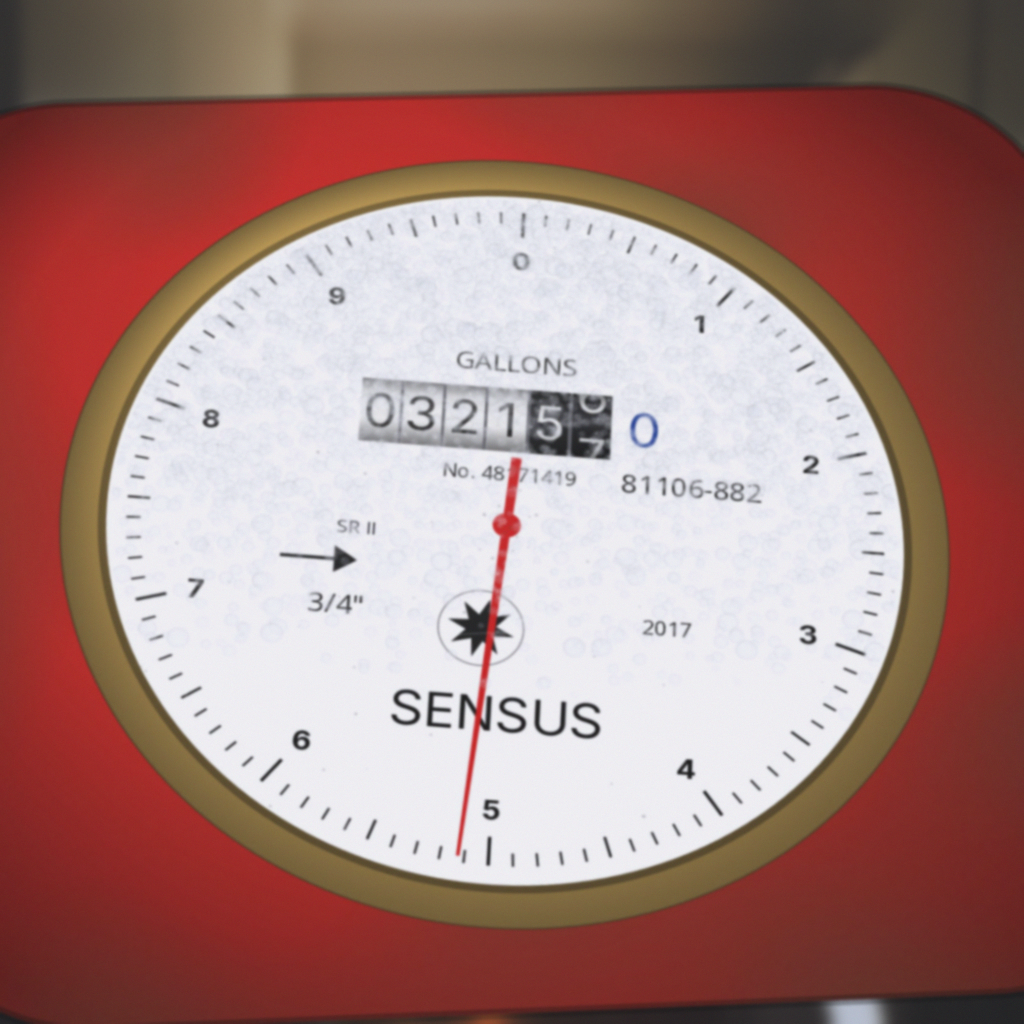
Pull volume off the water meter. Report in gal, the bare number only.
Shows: 321565.1
